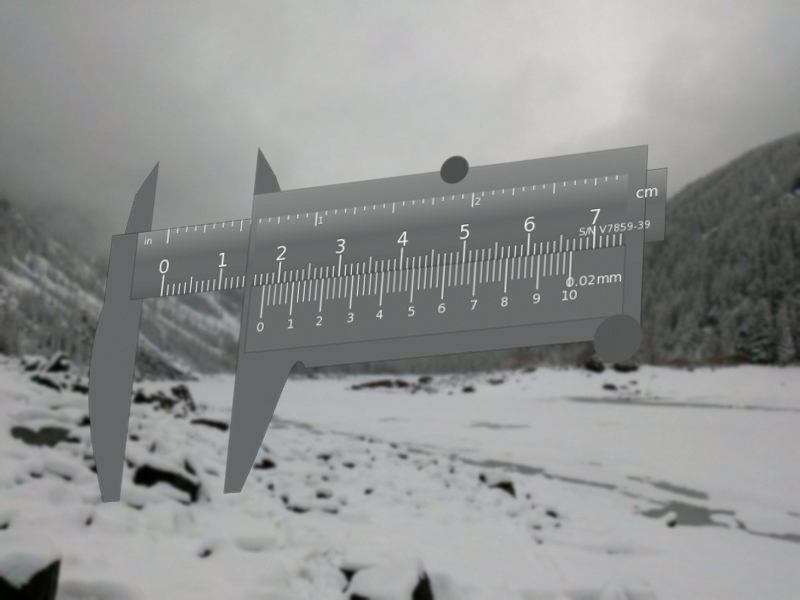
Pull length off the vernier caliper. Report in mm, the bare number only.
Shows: 17.6
